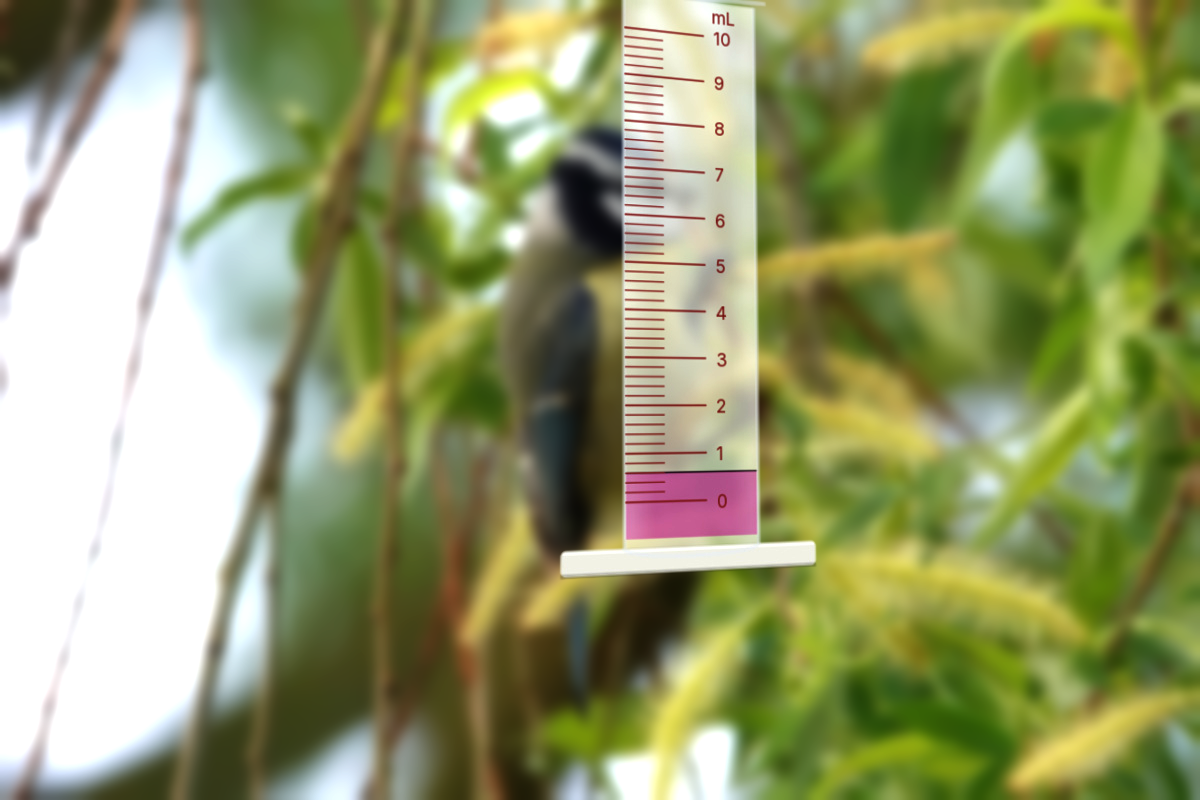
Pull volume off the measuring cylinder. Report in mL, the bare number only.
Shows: 0.6
